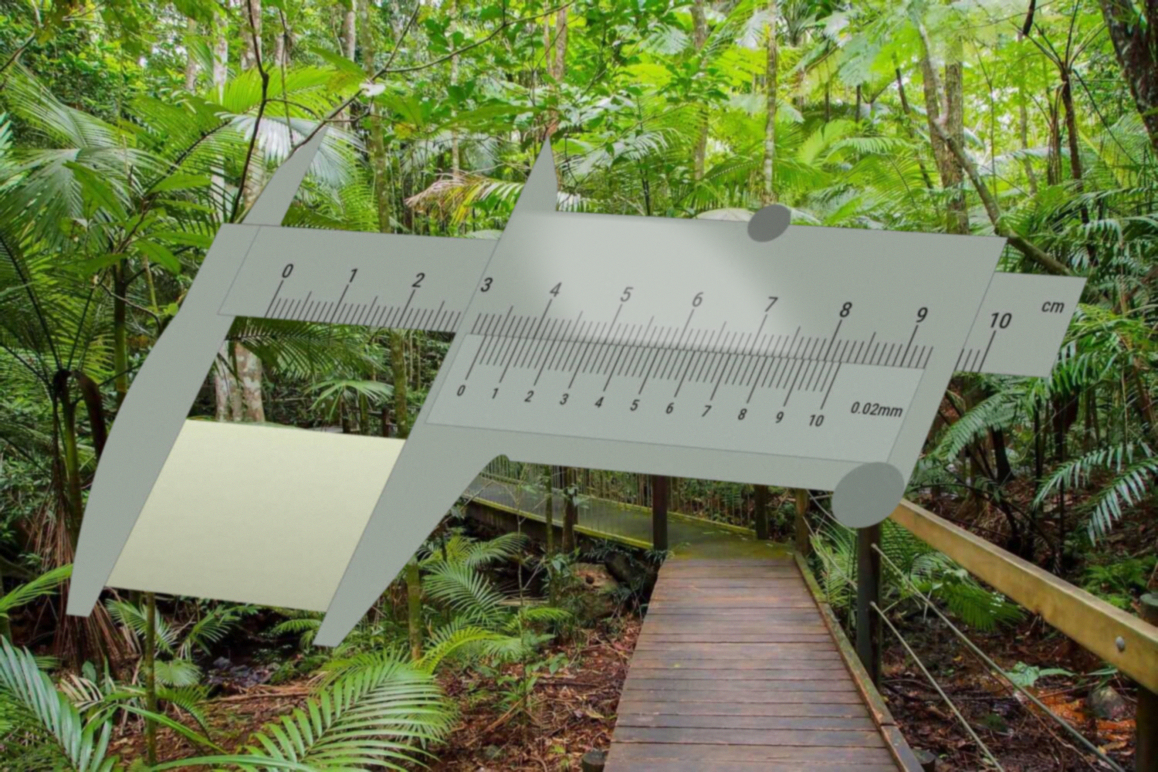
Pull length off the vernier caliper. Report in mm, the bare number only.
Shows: 33.2
